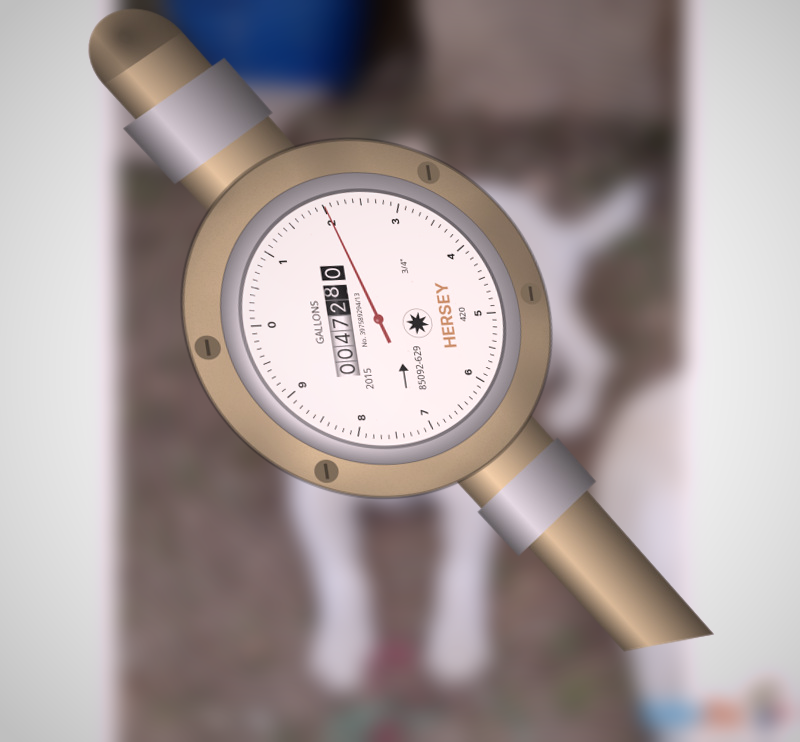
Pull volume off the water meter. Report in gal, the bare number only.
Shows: 47282.0
